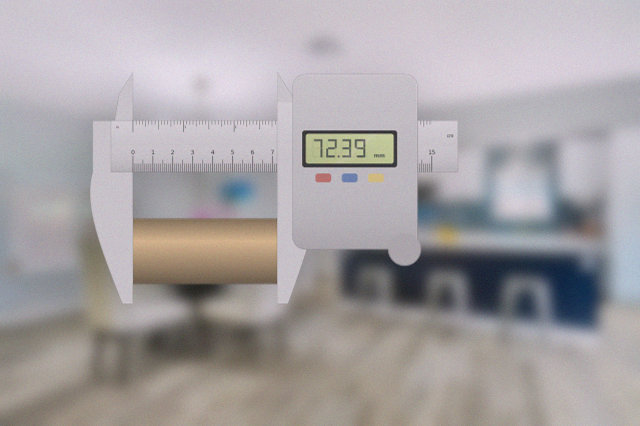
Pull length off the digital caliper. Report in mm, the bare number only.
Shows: 72.39
